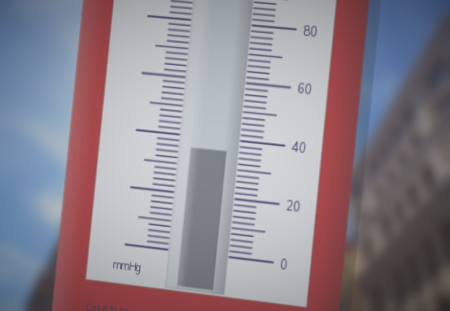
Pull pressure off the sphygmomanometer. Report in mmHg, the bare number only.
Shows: 36
